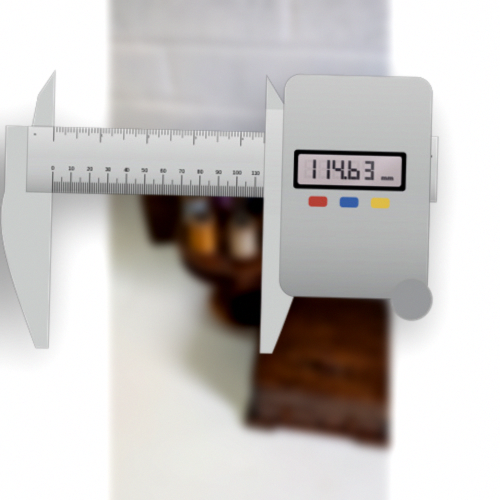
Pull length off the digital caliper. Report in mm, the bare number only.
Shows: 114.63
